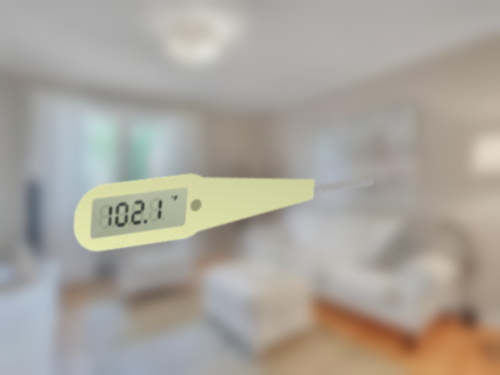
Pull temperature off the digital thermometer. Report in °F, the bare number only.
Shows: 102.1
